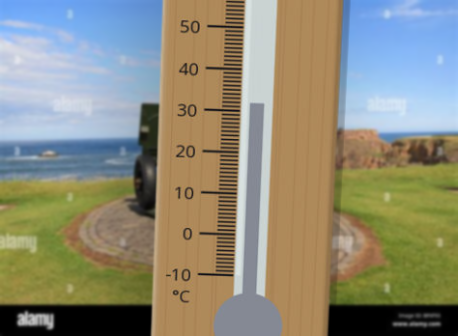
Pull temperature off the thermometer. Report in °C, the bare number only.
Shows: 32
